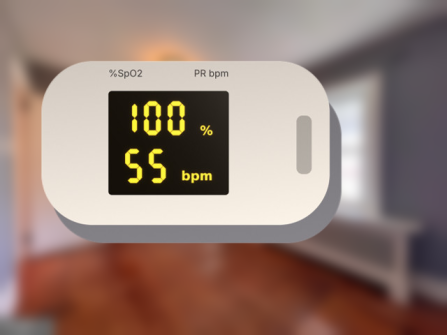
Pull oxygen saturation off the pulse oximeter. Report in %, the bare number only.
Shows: 100
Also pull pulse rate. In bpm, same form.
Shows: 55
